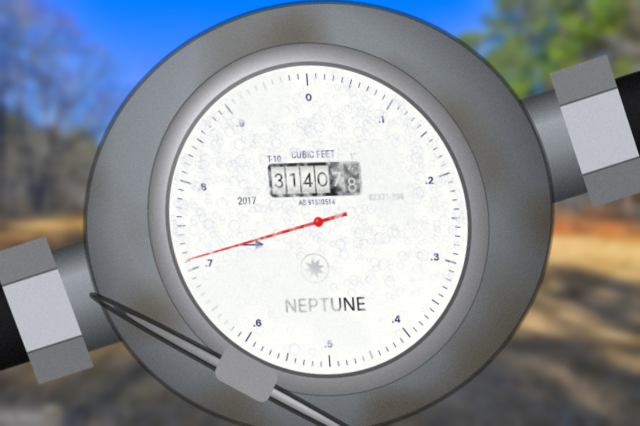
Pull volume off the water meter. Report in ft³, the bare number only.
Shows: 314077.71
